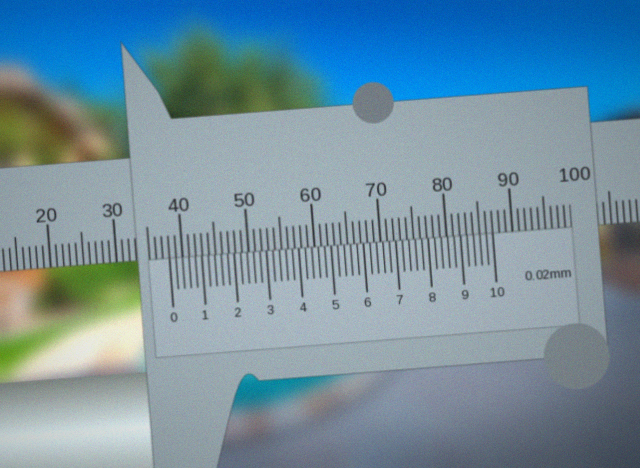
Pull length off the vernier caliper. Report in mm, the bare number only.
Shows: 38.0
